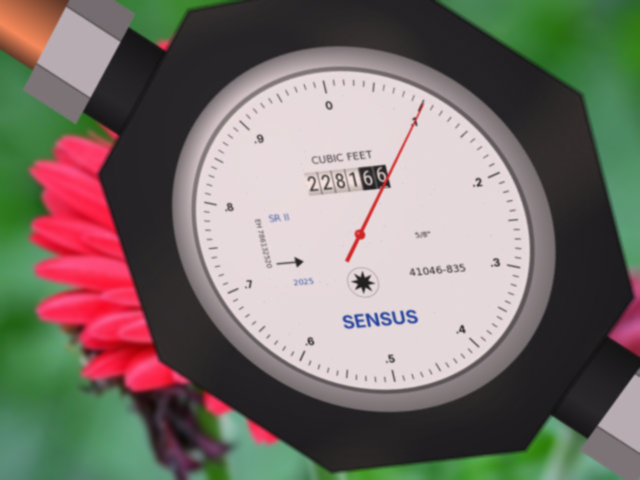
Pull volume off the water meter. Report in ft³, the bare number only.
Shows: 228166.10
